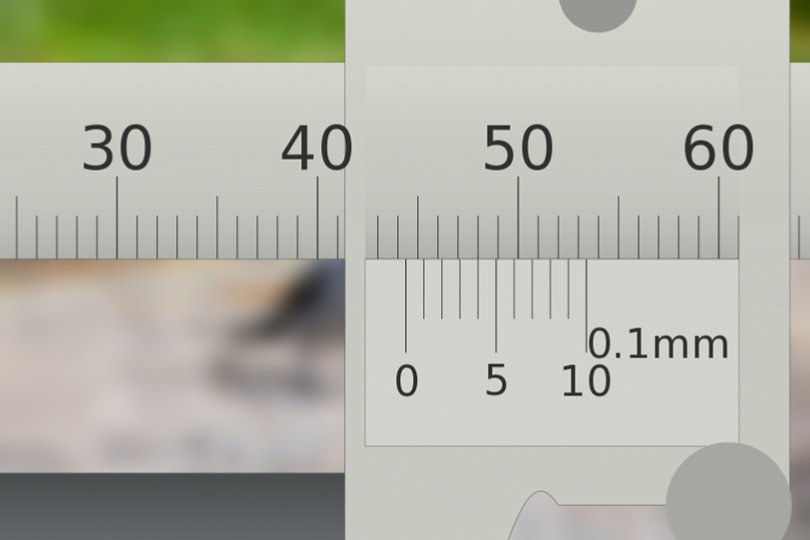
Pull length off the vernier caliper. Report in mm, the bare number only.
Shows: 44.4
